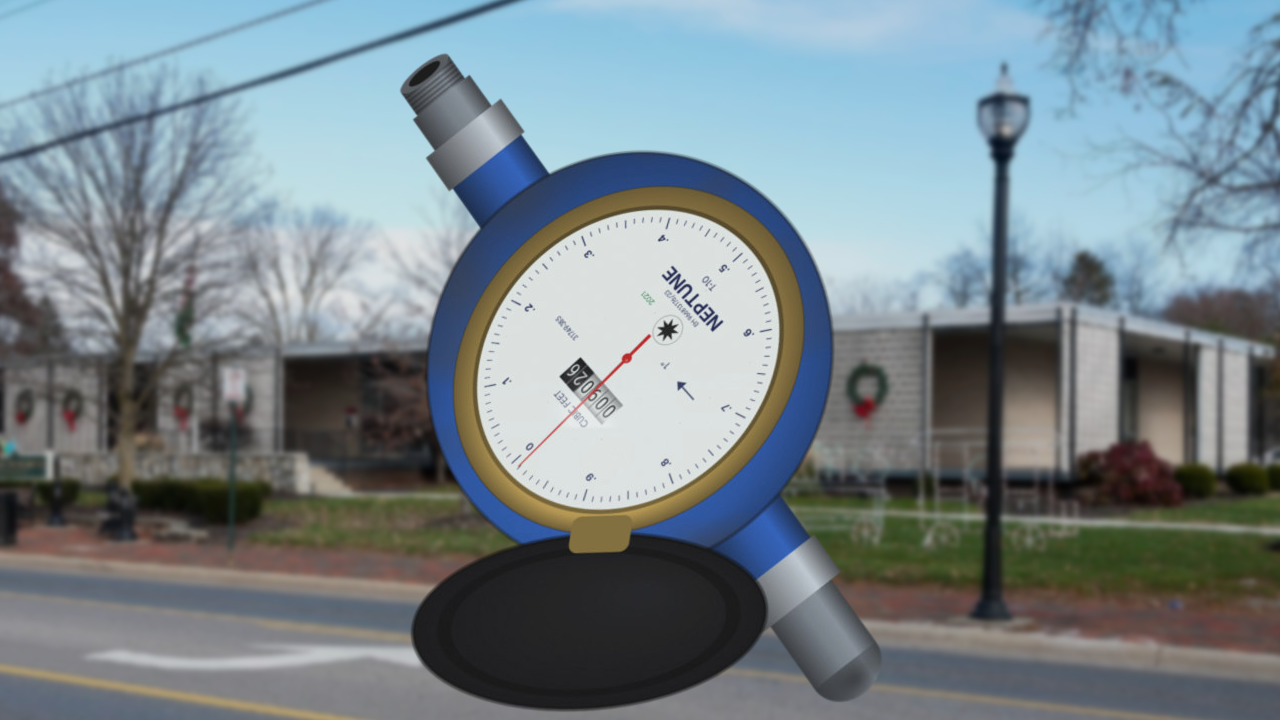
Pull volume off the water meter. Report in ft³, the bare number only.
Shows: 9025.99
